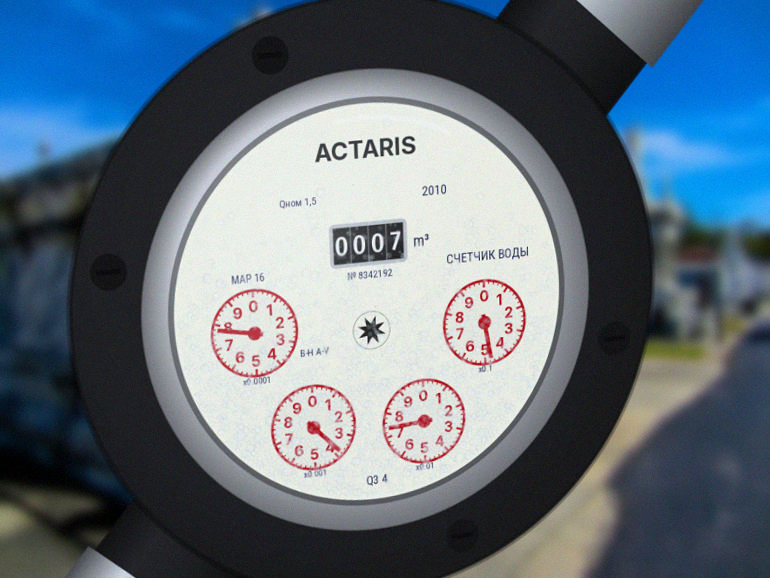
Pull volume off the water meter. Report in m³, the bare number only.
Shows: 7.4737
